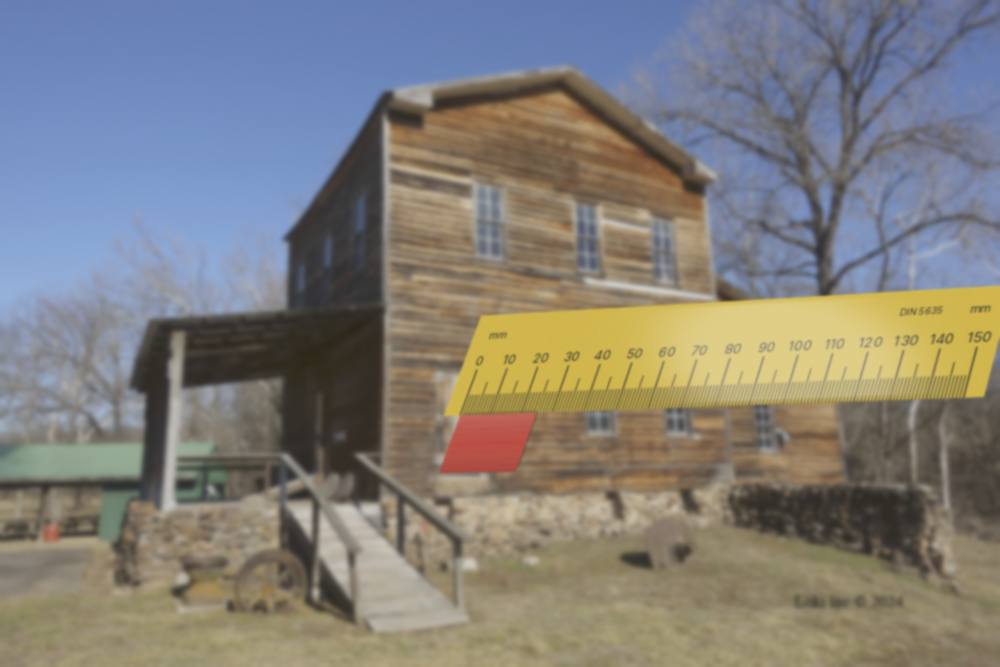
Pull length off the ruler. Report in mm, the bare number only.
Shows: 25
